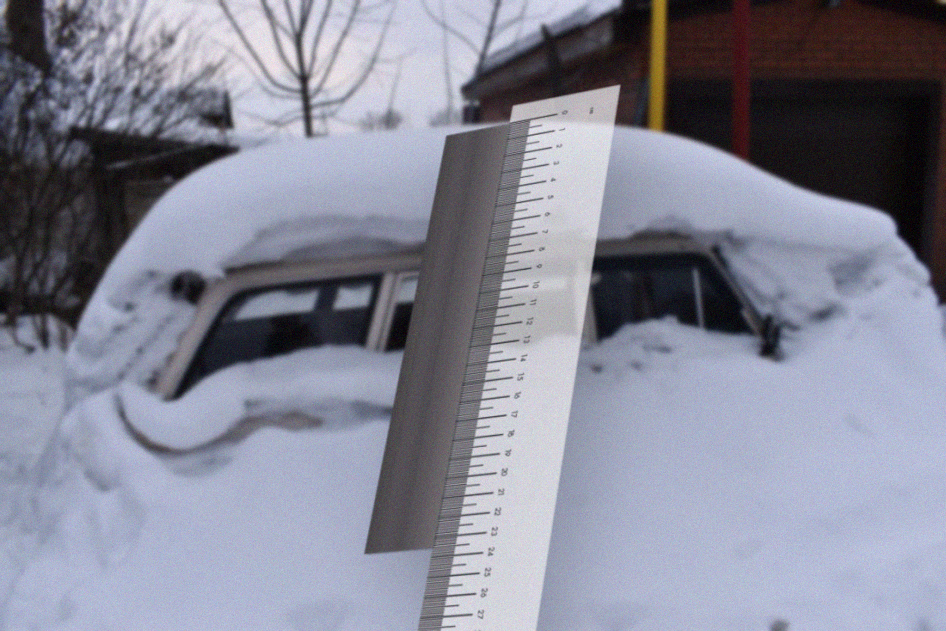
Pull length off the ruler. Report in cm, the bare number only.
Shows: 23.5
